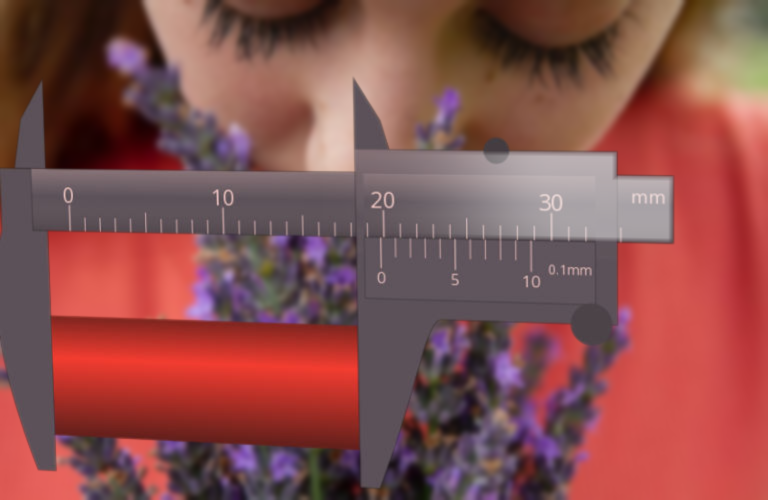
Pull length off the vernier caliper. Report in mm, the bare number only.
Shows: 19.8
